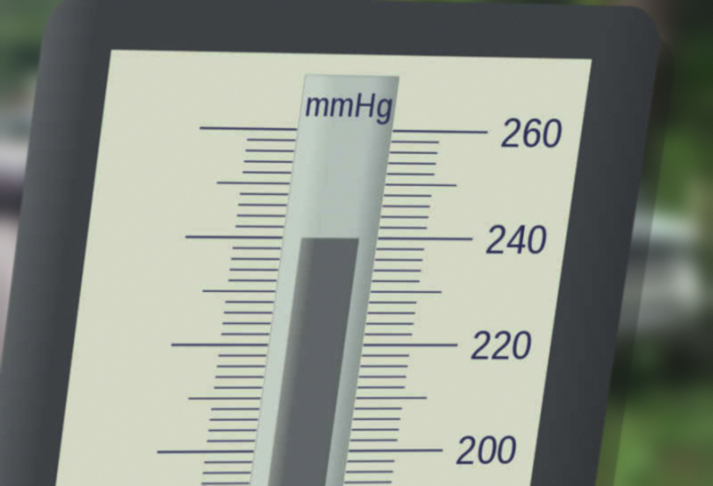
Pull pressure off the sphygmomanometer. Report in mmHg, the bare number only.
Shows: 240
